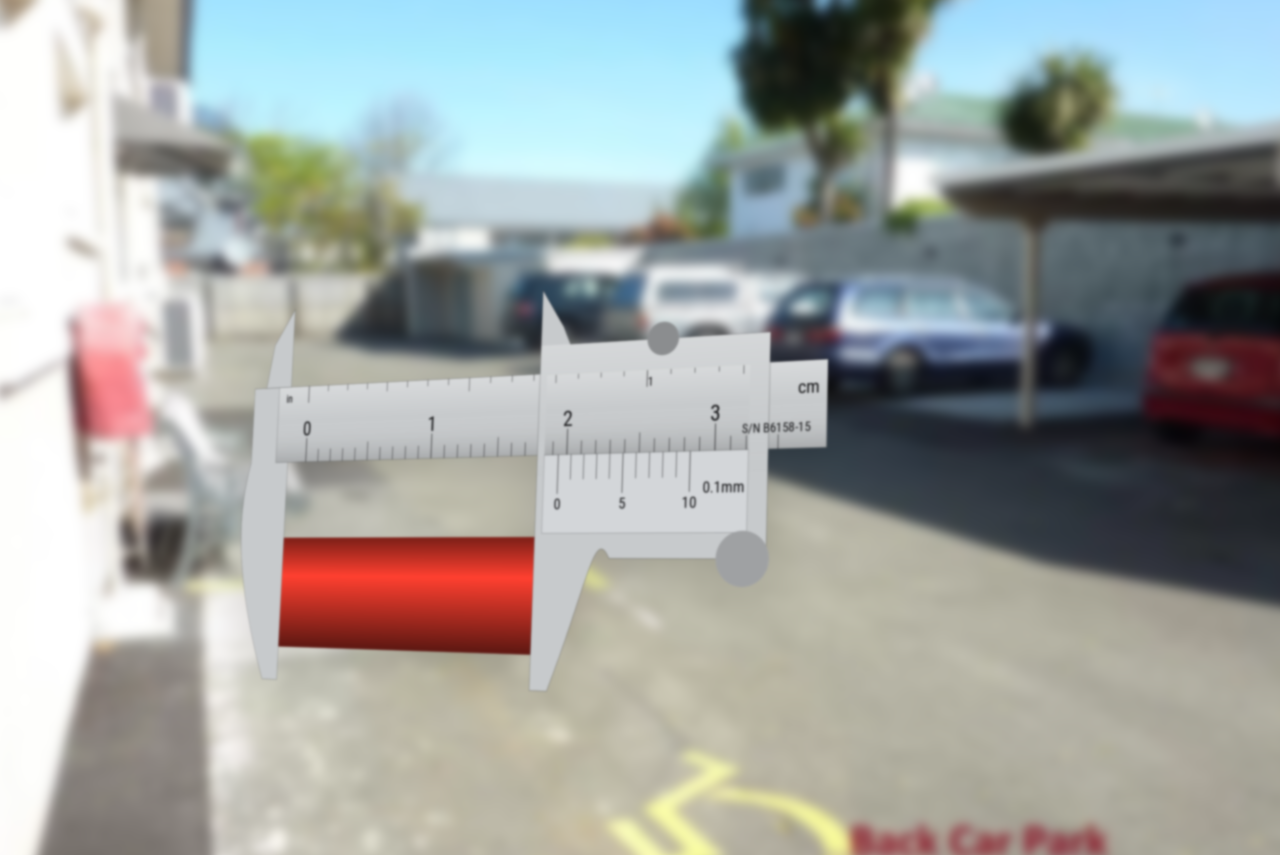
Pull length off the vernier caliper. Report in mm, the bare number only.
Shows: 19.4
